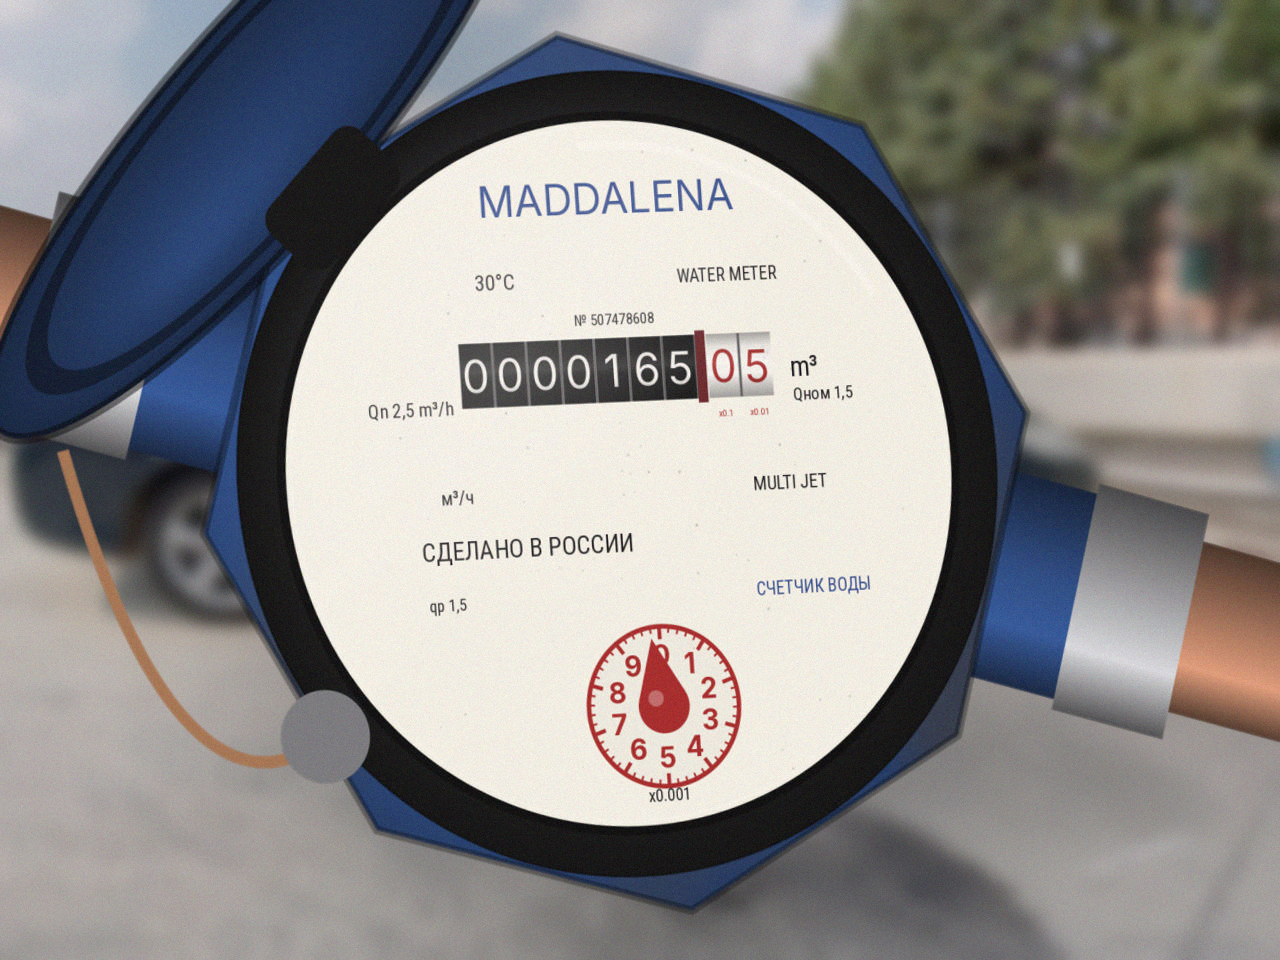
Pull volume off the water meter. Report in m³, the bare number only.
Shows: 165.049
